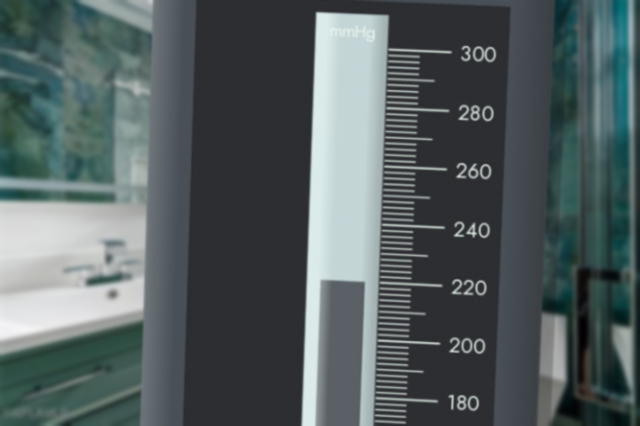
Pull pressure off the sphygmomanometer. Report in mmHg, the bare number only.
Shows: 220
